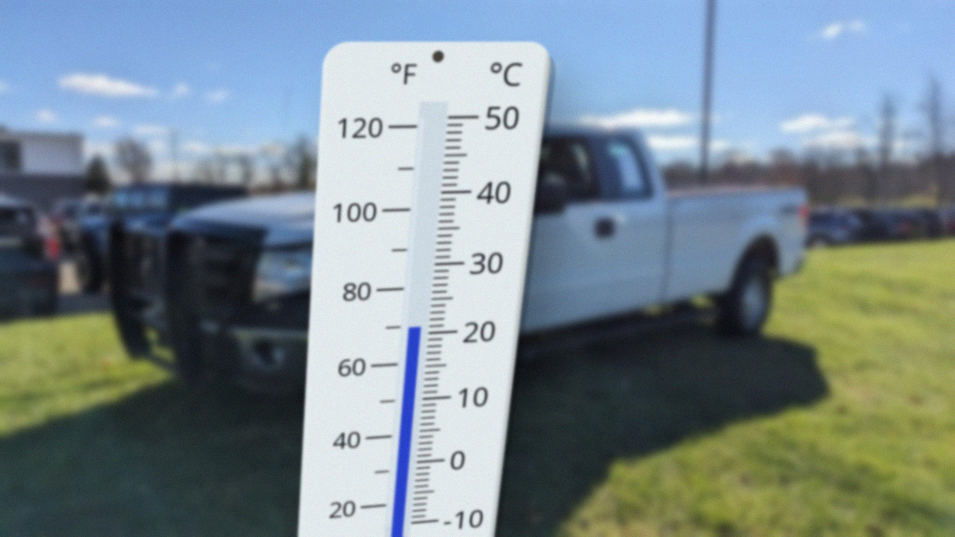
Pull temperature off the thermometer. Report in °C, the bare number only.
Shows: 21
